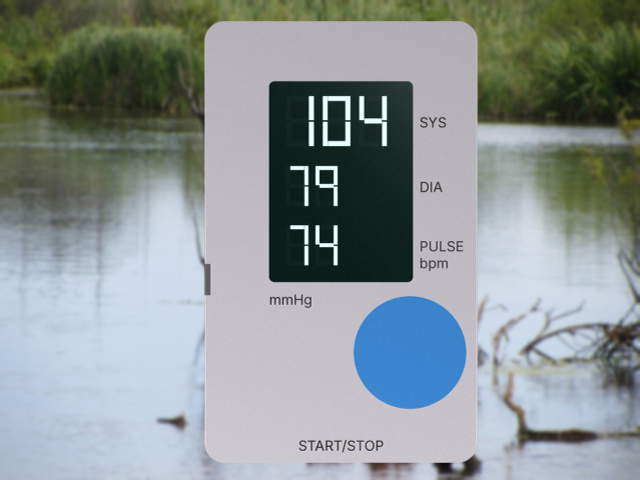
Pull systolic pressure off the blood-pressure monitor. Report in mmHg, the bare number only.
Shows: 104
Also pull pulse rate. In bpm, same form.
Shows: 74
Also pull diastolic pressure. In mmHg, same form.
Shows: 79
